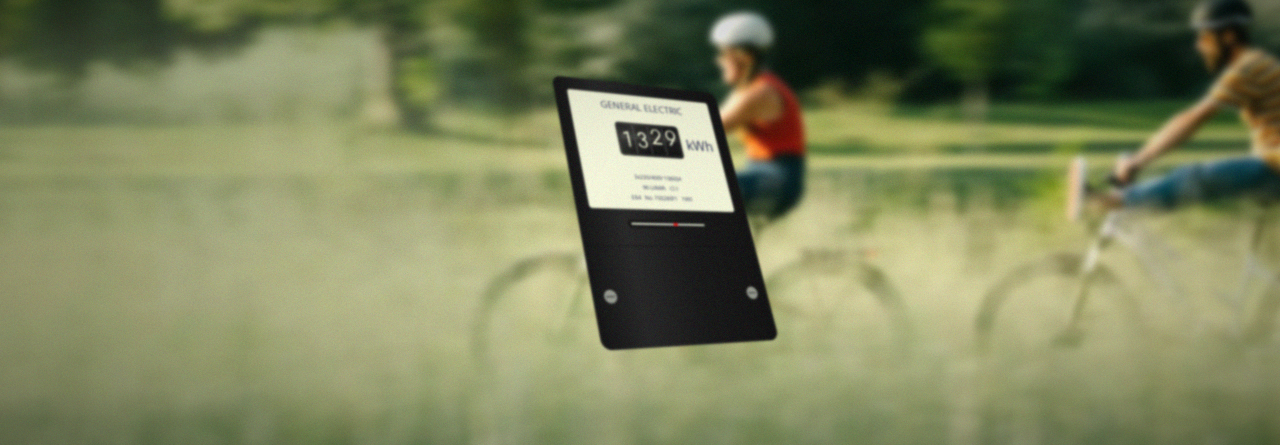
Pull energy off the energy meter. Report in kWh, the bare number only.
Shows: 1329
